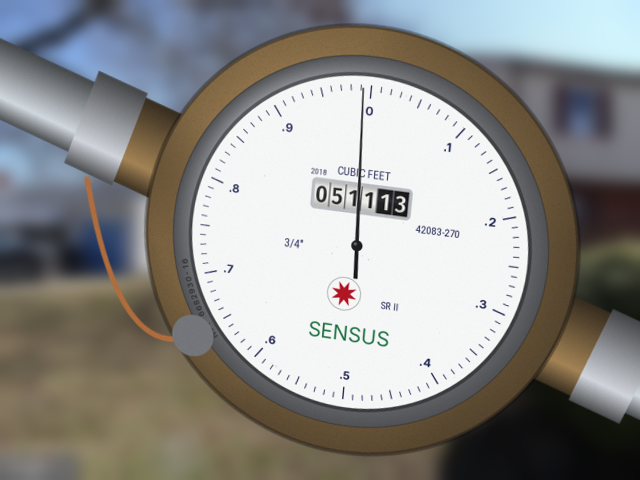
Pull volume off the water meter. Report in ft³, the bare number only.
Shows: 51112.99
